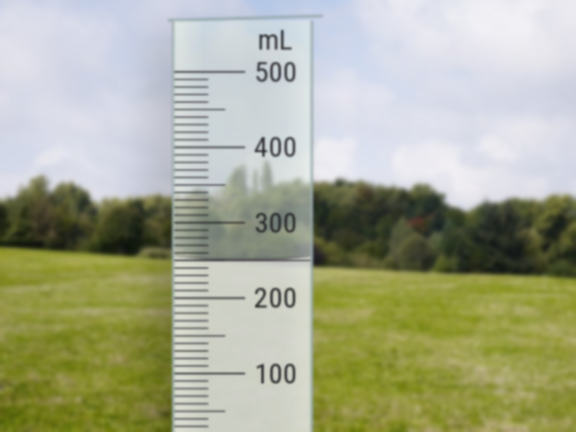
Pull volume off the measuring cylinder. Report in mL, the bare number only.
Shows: 250
